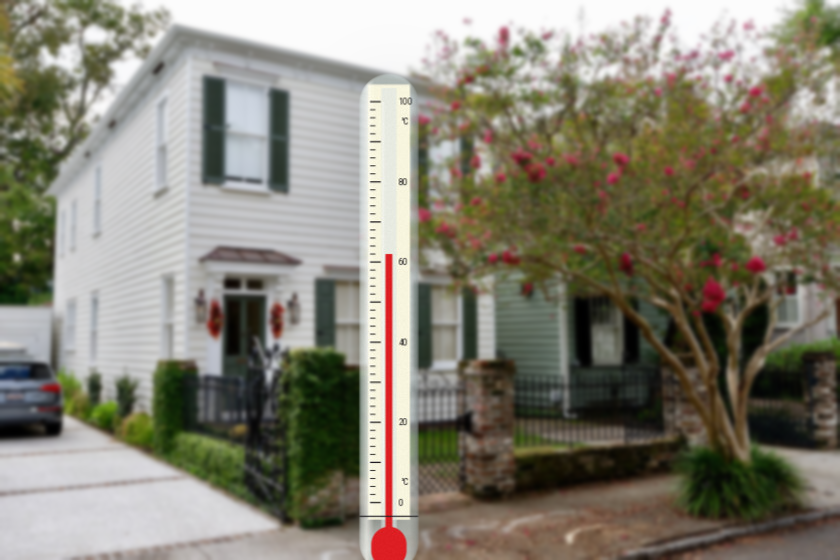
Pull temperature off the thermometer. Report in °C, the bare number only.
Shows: 62
